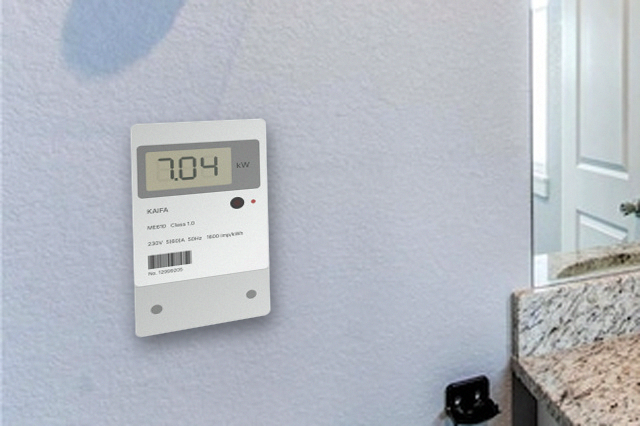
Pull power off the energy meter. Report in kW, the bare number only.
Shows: 7.04
